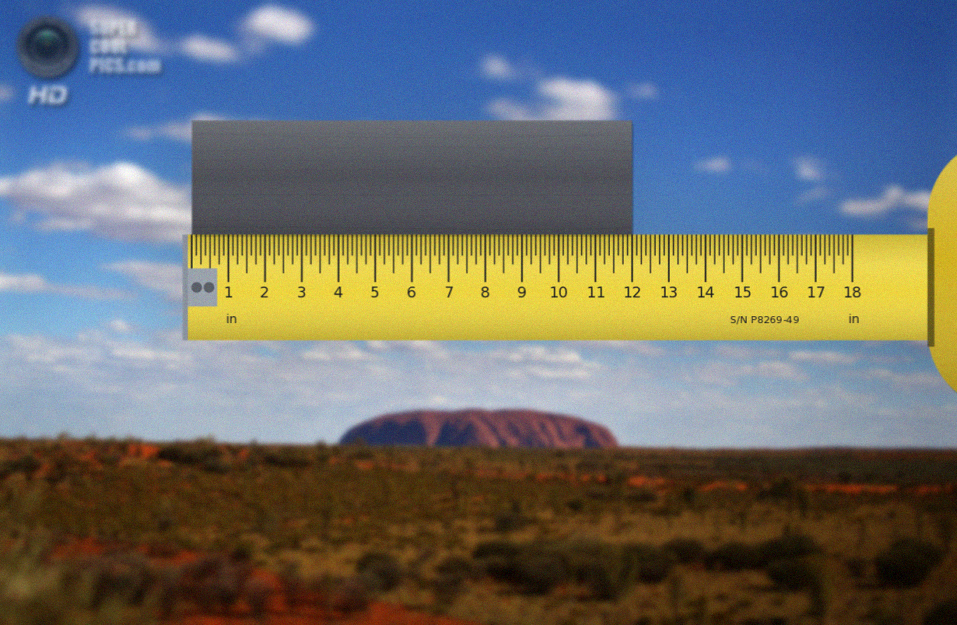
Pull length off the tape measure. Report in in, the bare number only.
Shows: 12
